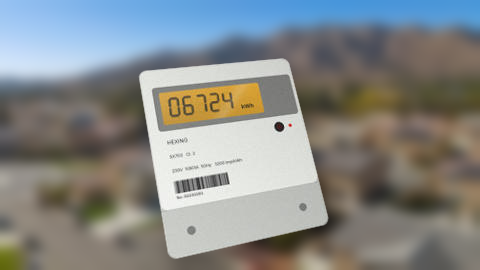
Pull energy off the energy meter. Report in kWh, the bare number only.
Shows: 6724
